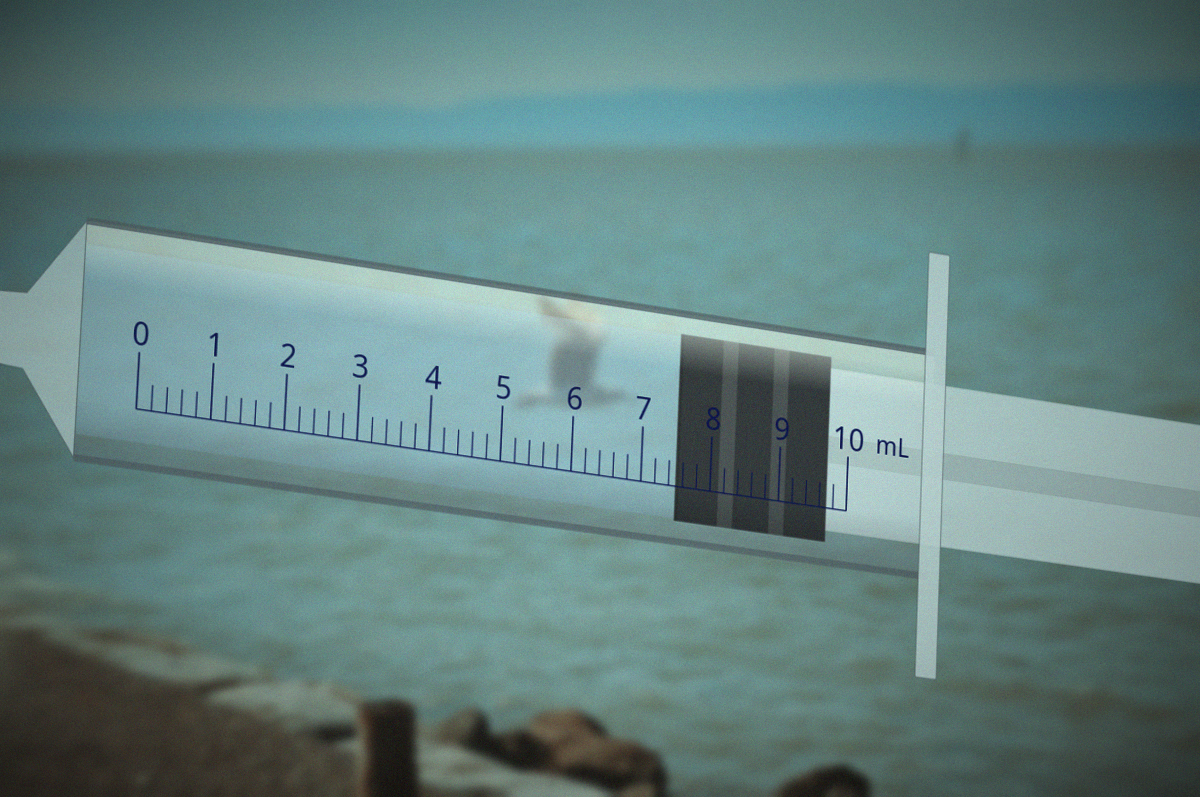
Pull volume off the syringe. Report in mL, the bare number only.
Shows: 7.5
